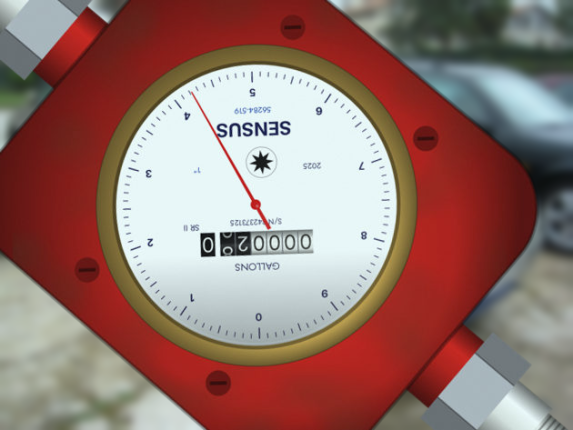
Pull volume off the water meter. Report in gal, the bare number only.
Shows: 284.2
